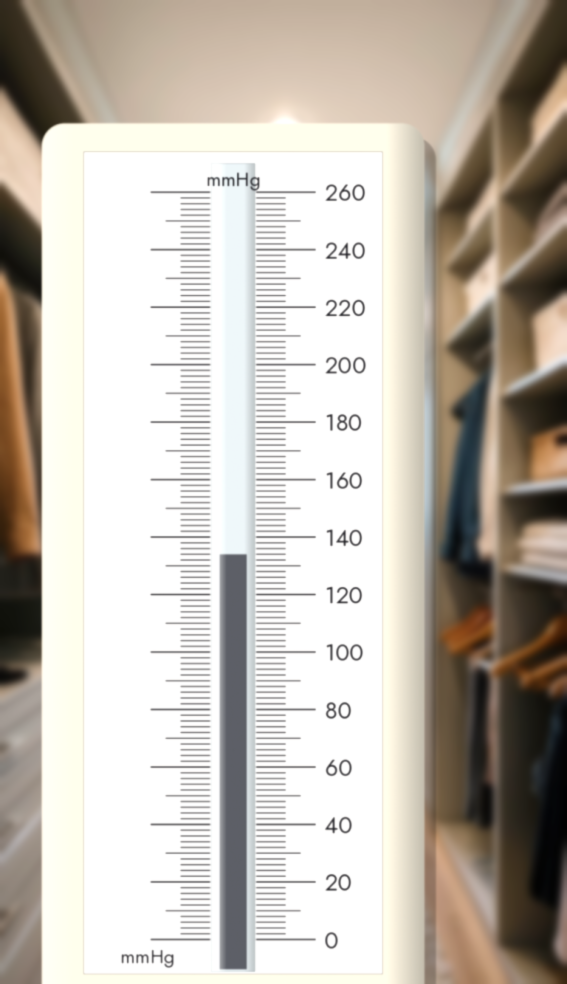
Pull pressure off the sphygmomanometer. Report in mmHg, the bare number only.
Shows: 134
